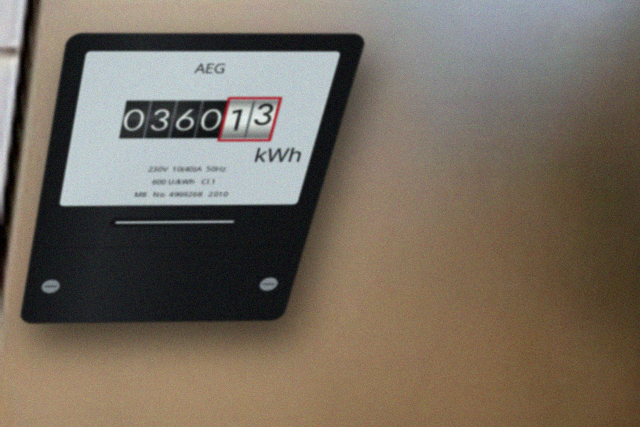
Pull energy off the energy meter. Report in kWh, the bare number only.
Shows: 360.13
